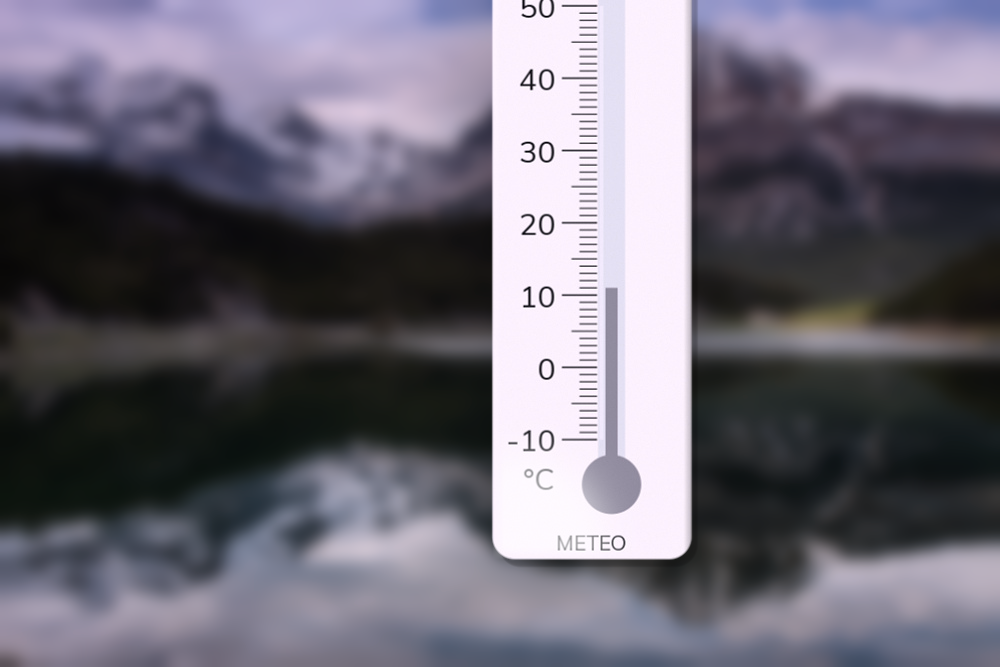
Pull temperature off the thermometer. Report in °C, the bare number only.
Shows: 11
